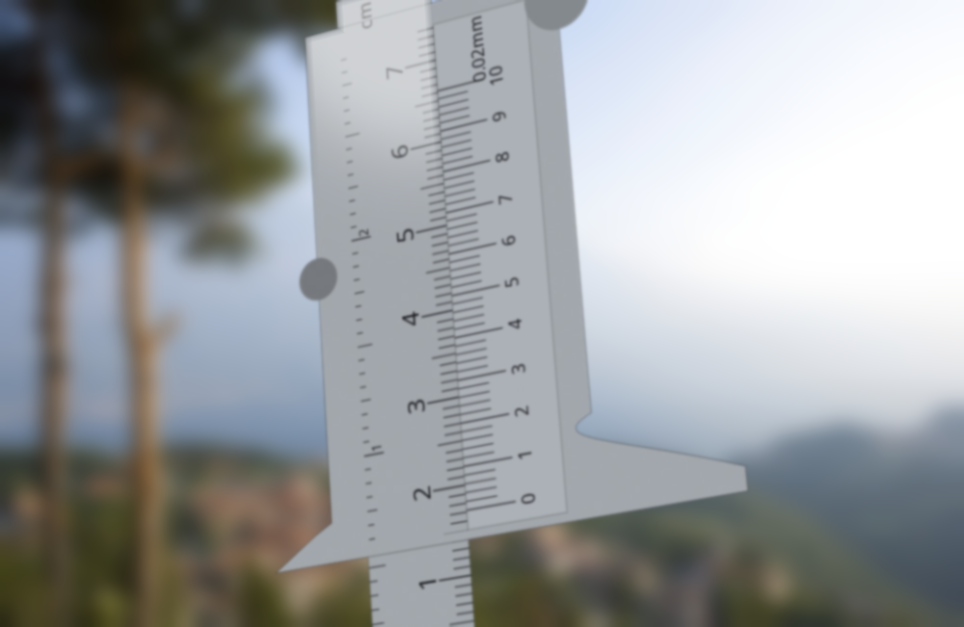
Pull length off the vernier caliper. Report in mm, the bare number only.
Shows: 17.2
